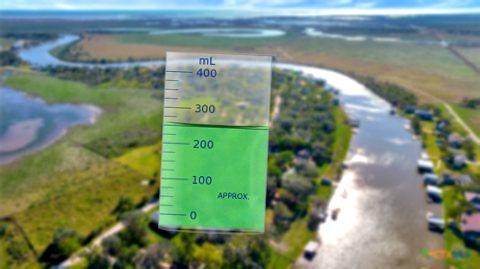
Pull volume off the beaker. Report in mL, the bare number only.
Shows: 250
